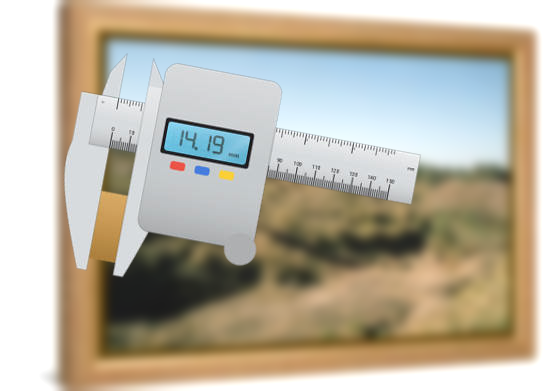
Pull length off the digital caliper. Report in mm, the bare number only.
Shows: 14.19
